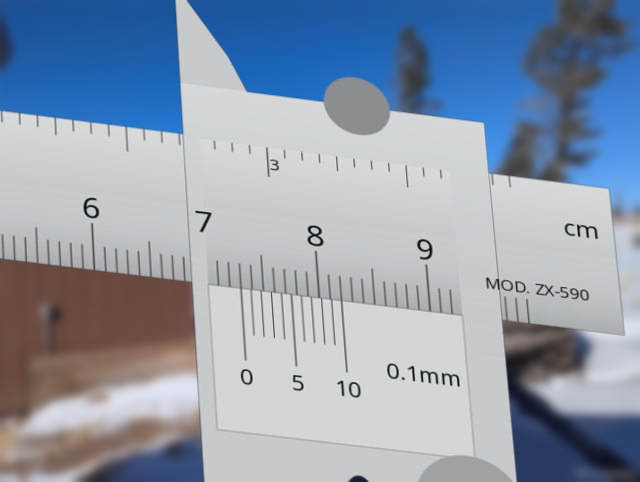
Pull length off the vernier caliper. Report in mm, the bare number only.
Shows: 73.0
